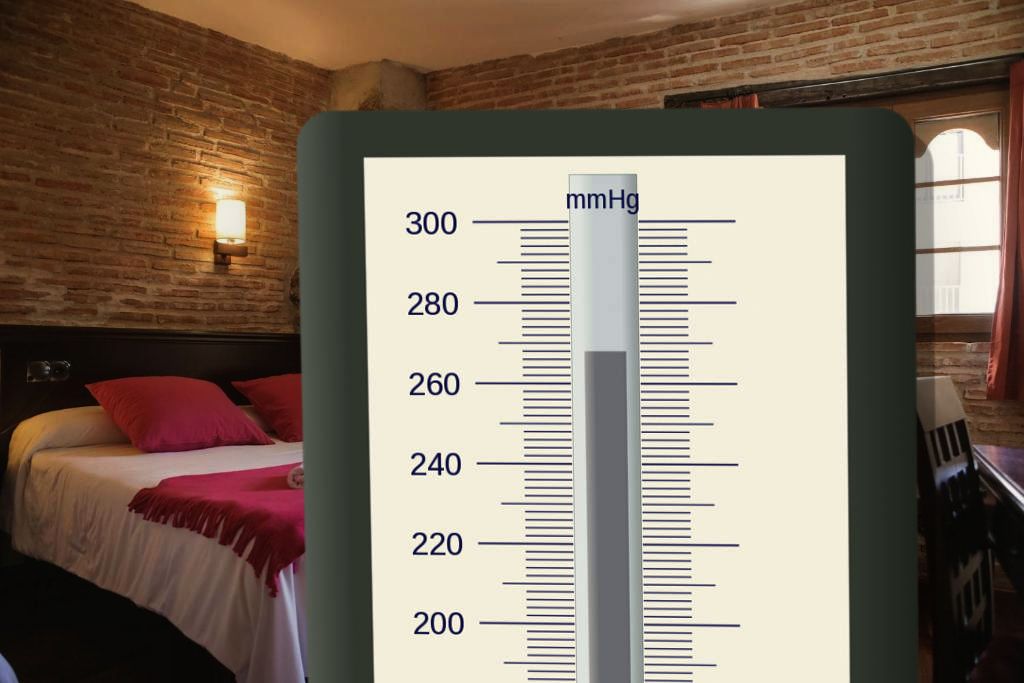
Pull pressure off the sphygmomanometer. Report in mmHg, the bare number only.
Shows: 268
